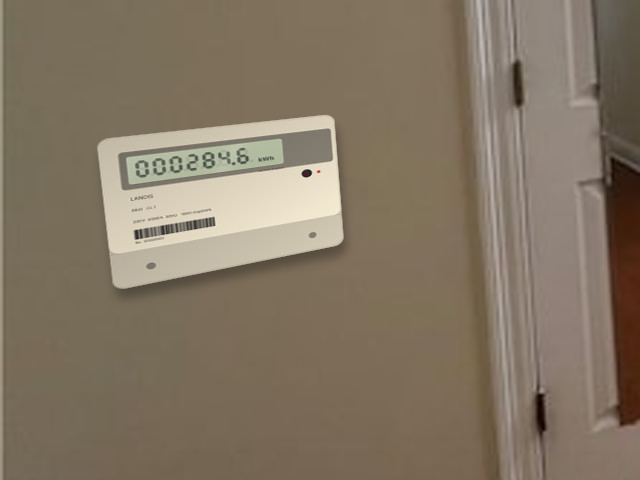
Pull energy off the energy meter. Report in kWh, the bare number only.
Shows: 284.6
